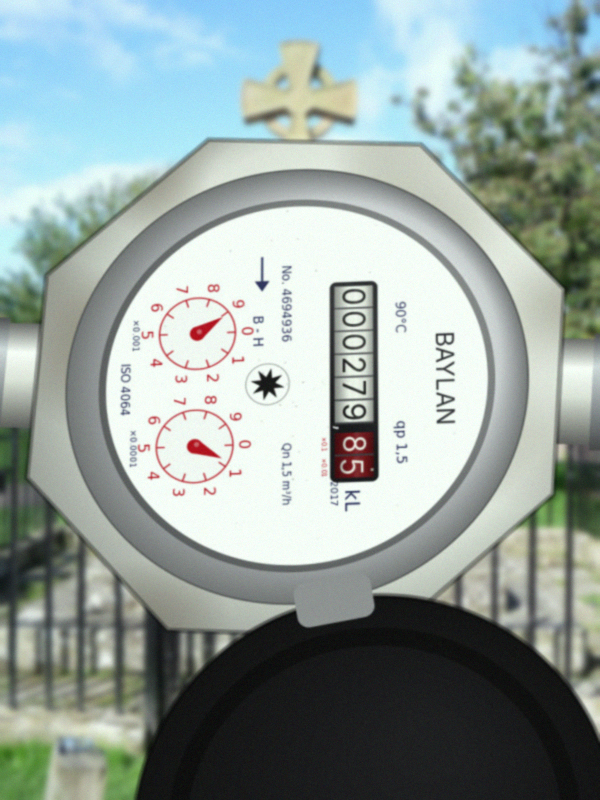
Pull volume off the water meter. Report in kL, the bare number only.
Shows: 279.8490
